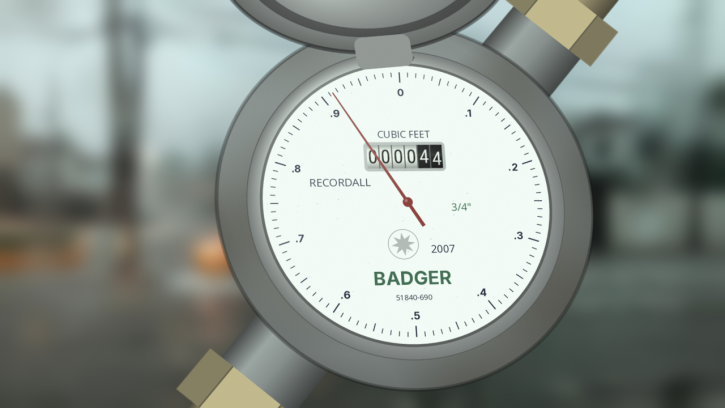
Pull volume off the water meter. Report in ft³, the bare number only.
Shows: 43.91
